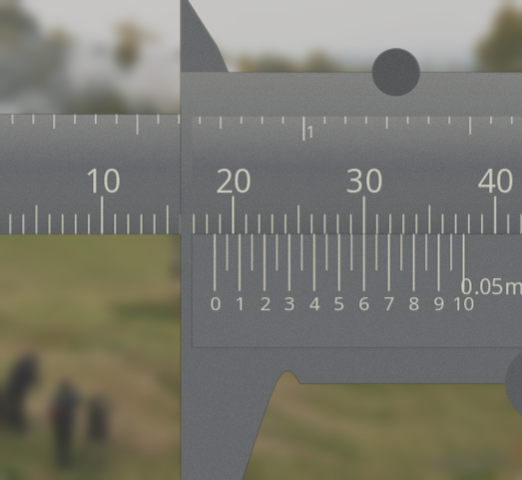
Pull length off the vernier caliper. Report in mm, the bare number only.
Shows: 18.6
